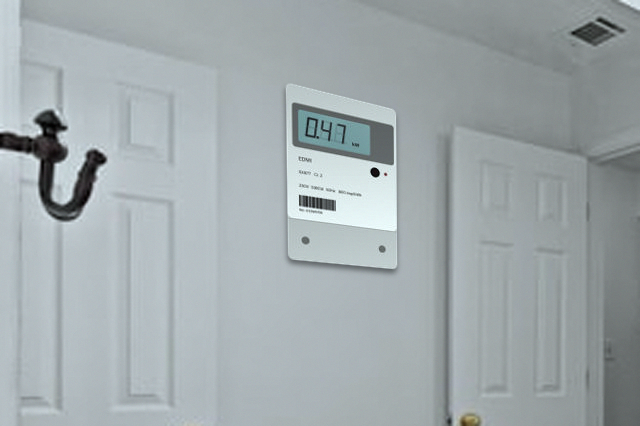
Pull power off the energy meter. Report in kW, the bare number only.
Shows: 0.47
